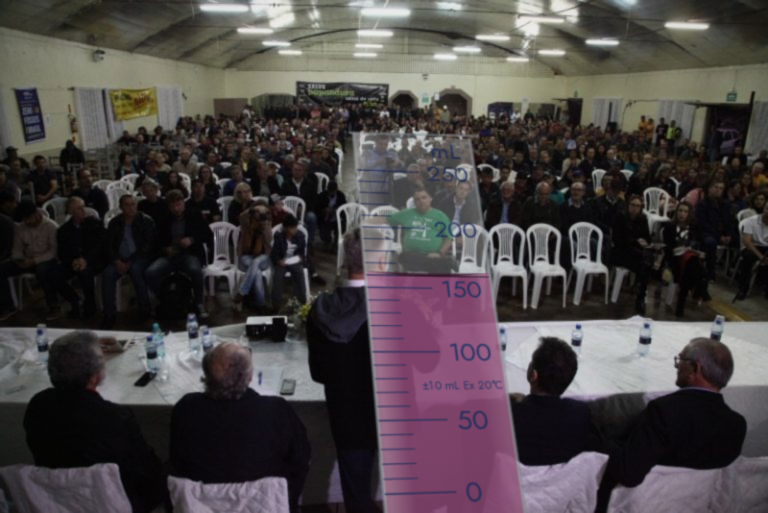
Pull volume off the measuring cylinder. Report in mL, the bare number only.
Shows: 160
